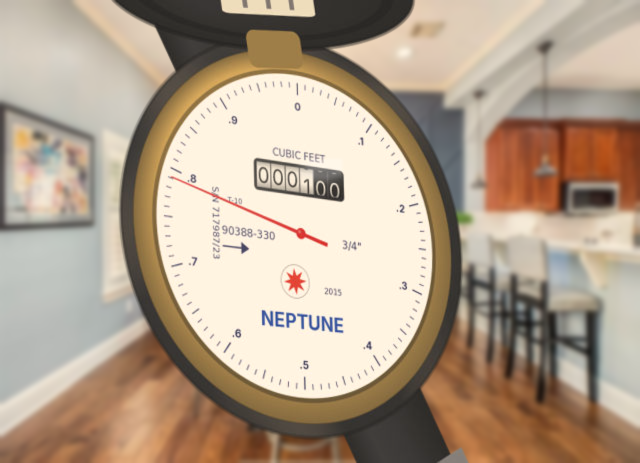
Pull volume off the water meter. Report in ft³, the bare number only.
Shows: 99.79
